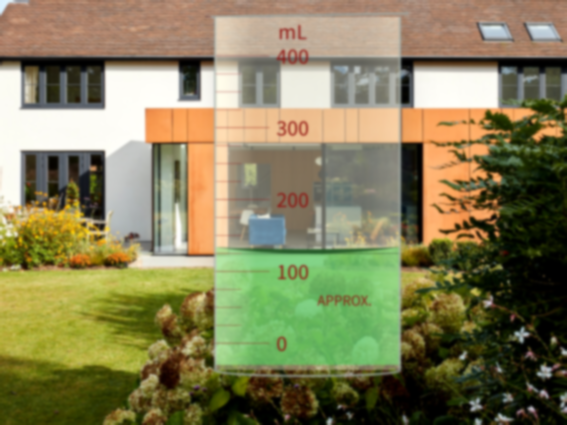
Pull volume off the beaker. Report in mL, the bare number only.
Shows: 125
